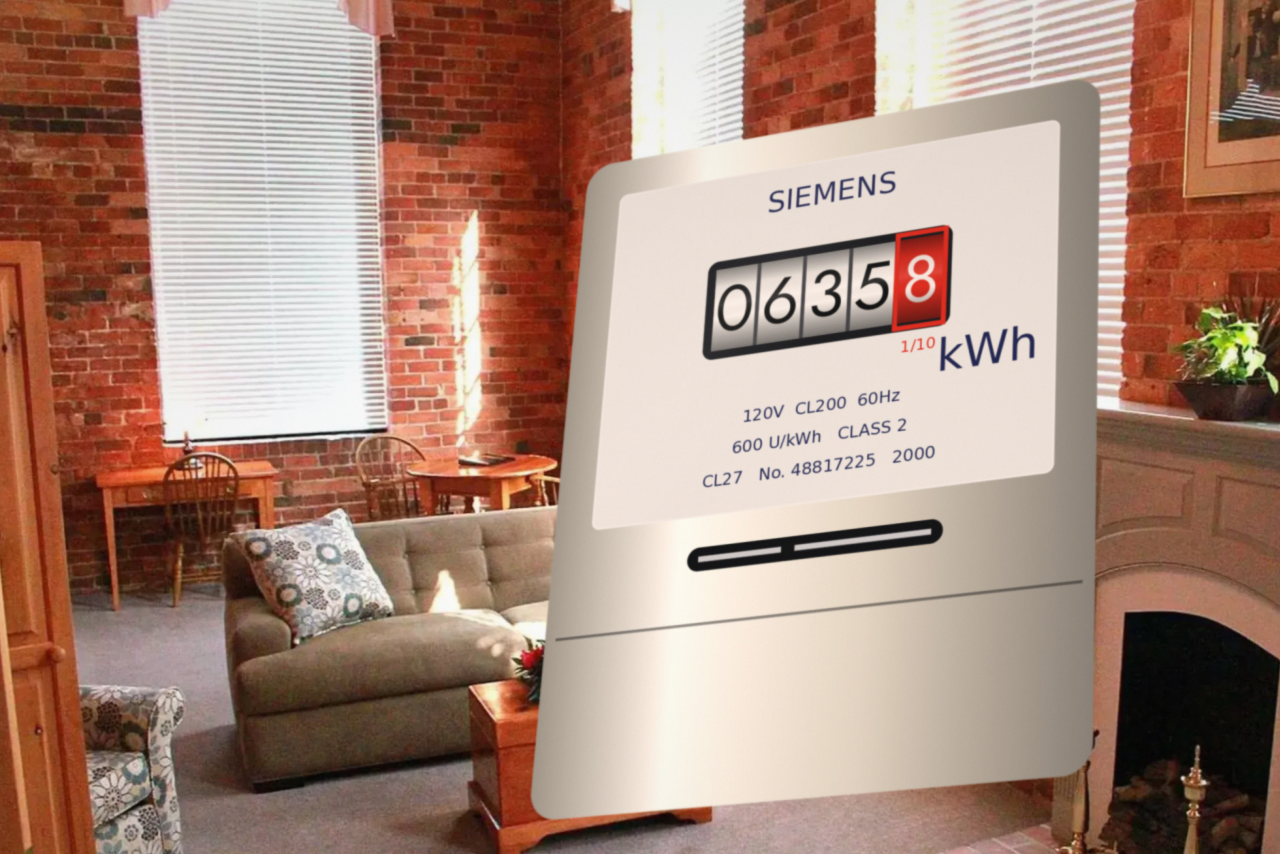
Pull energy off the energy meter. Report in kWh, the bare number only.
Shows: 635.8
